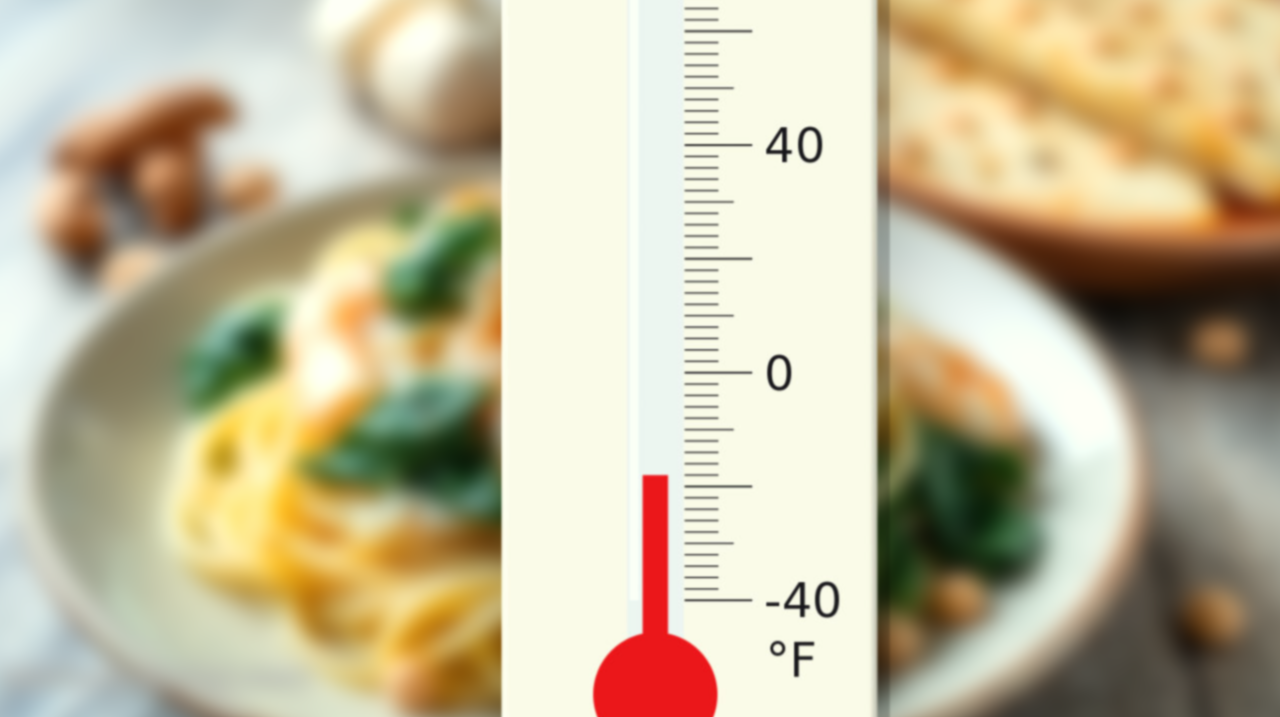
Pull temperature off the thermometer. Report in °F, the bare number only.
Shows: -18
